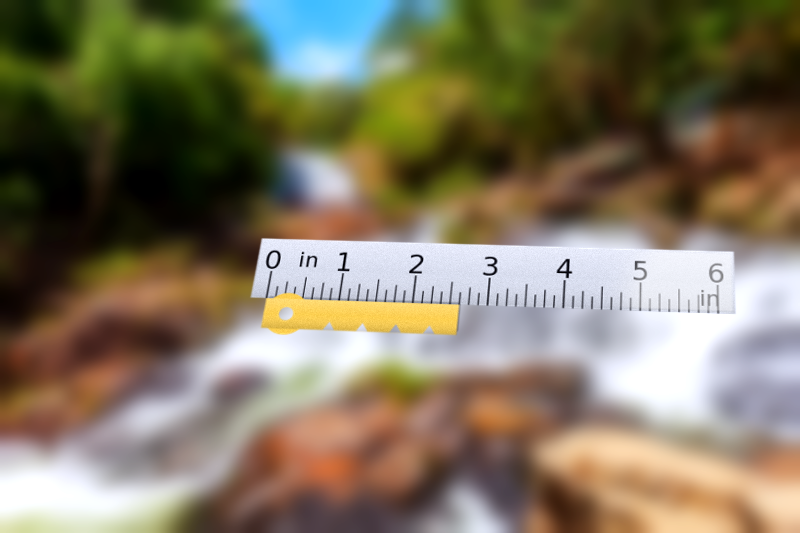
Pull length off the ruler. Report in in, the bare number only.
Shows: 2.625
